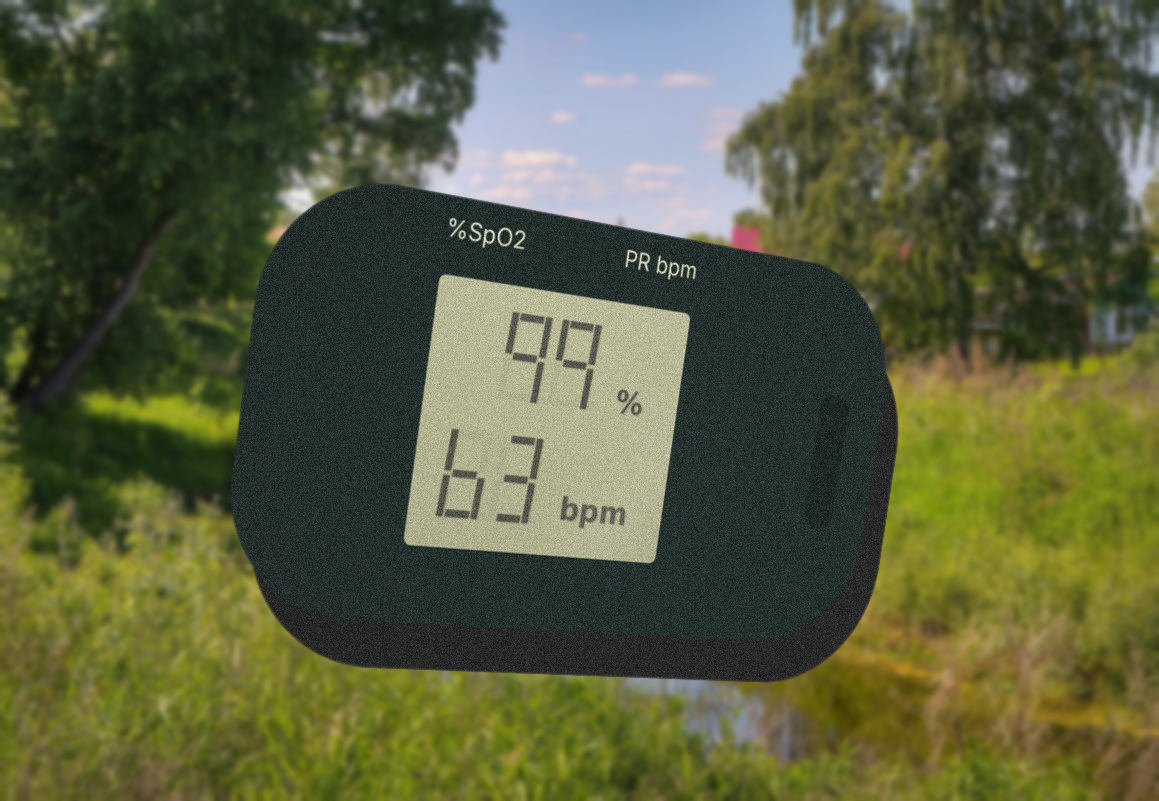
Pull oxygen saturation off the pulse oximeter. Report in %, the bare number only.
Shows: 99
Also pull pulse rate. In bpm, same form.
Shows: 63
